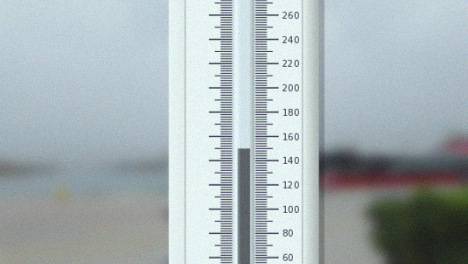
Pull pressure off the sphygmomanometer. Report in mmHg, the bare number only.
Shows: 150
